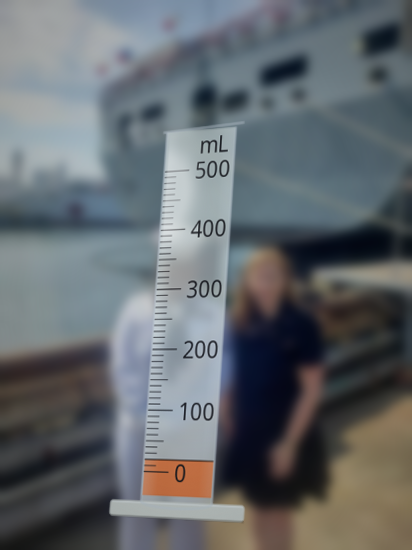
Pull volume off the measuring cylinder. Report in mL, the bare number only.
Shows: 20
